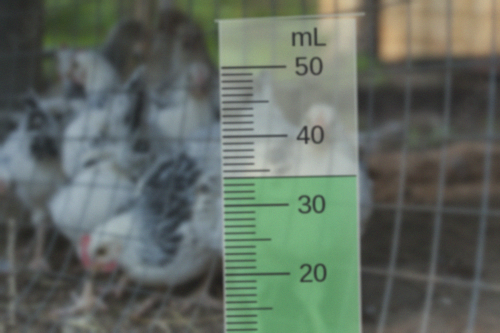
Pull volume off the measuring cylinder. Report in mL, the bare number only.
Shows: 34
